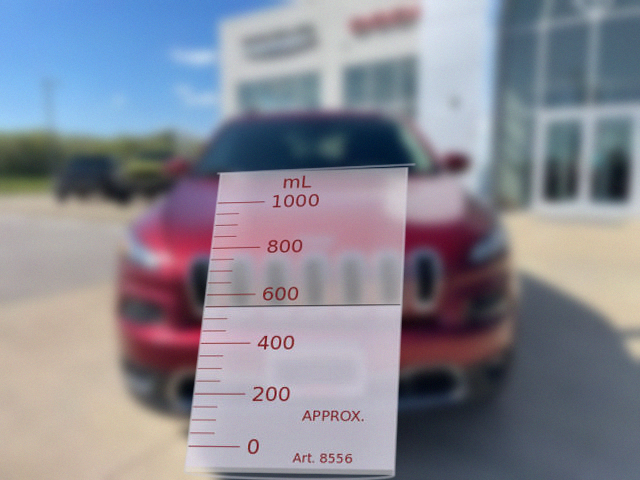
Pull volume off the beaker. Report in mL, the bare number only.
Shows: 550
